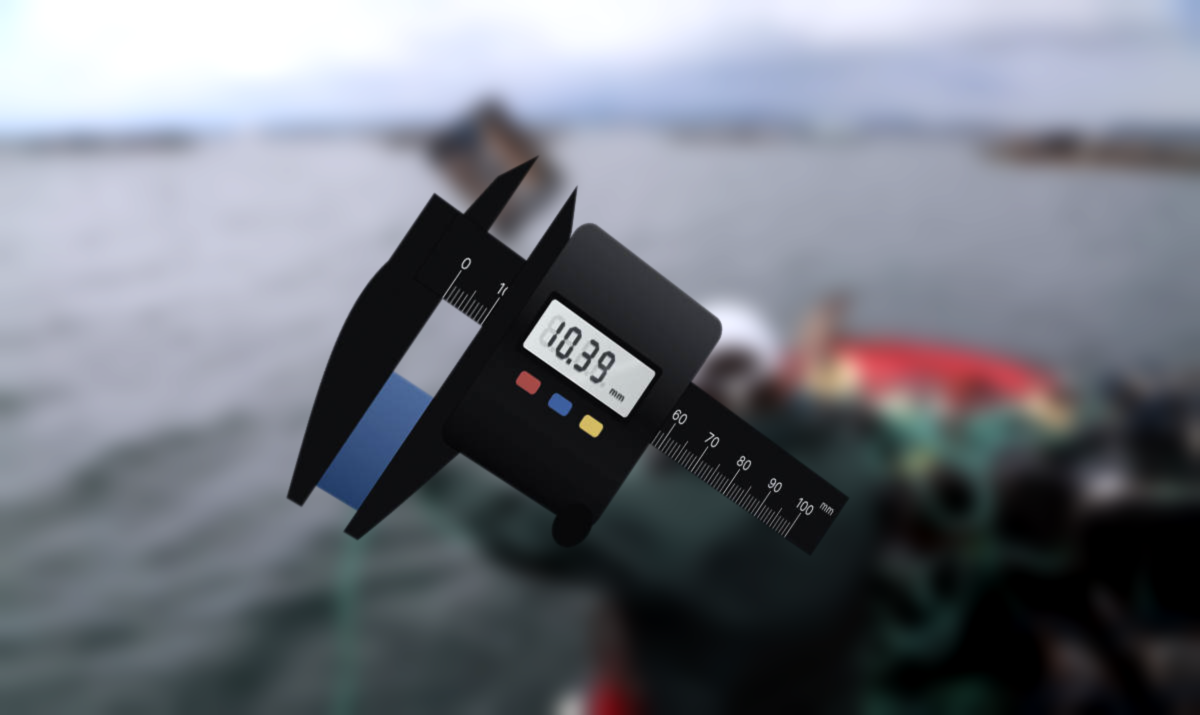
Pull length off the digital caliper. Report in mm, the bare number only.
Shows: 10.39
